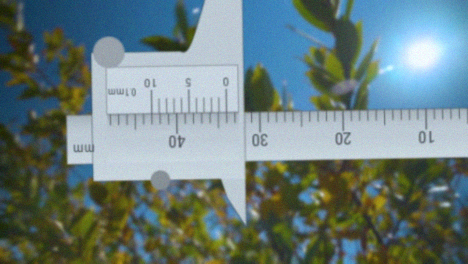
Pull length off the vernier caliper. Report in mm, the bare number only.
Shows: 34.0
